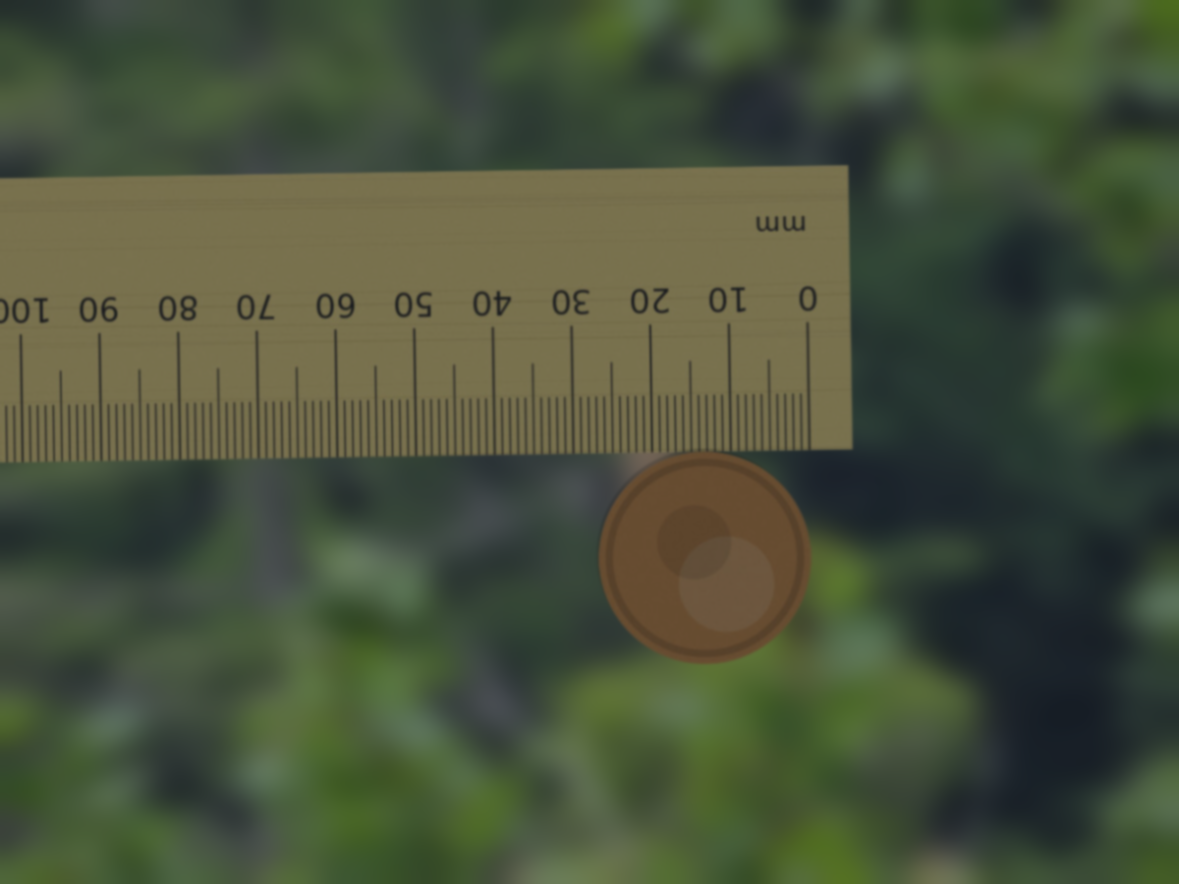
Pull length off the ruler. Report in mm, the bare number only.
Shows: 27
